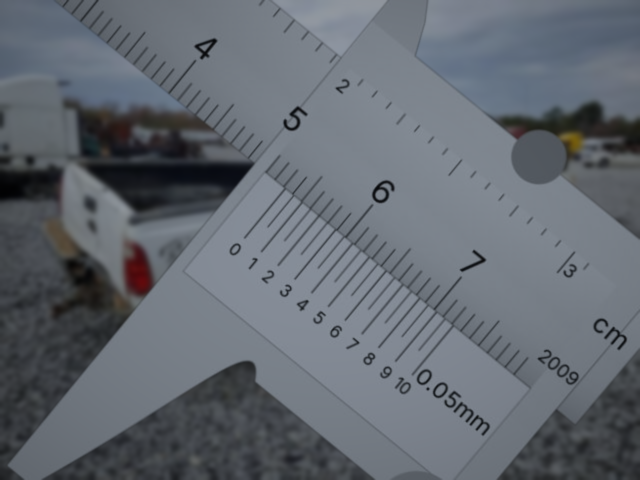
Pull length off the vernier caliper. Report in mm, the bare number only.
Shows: 53.2
